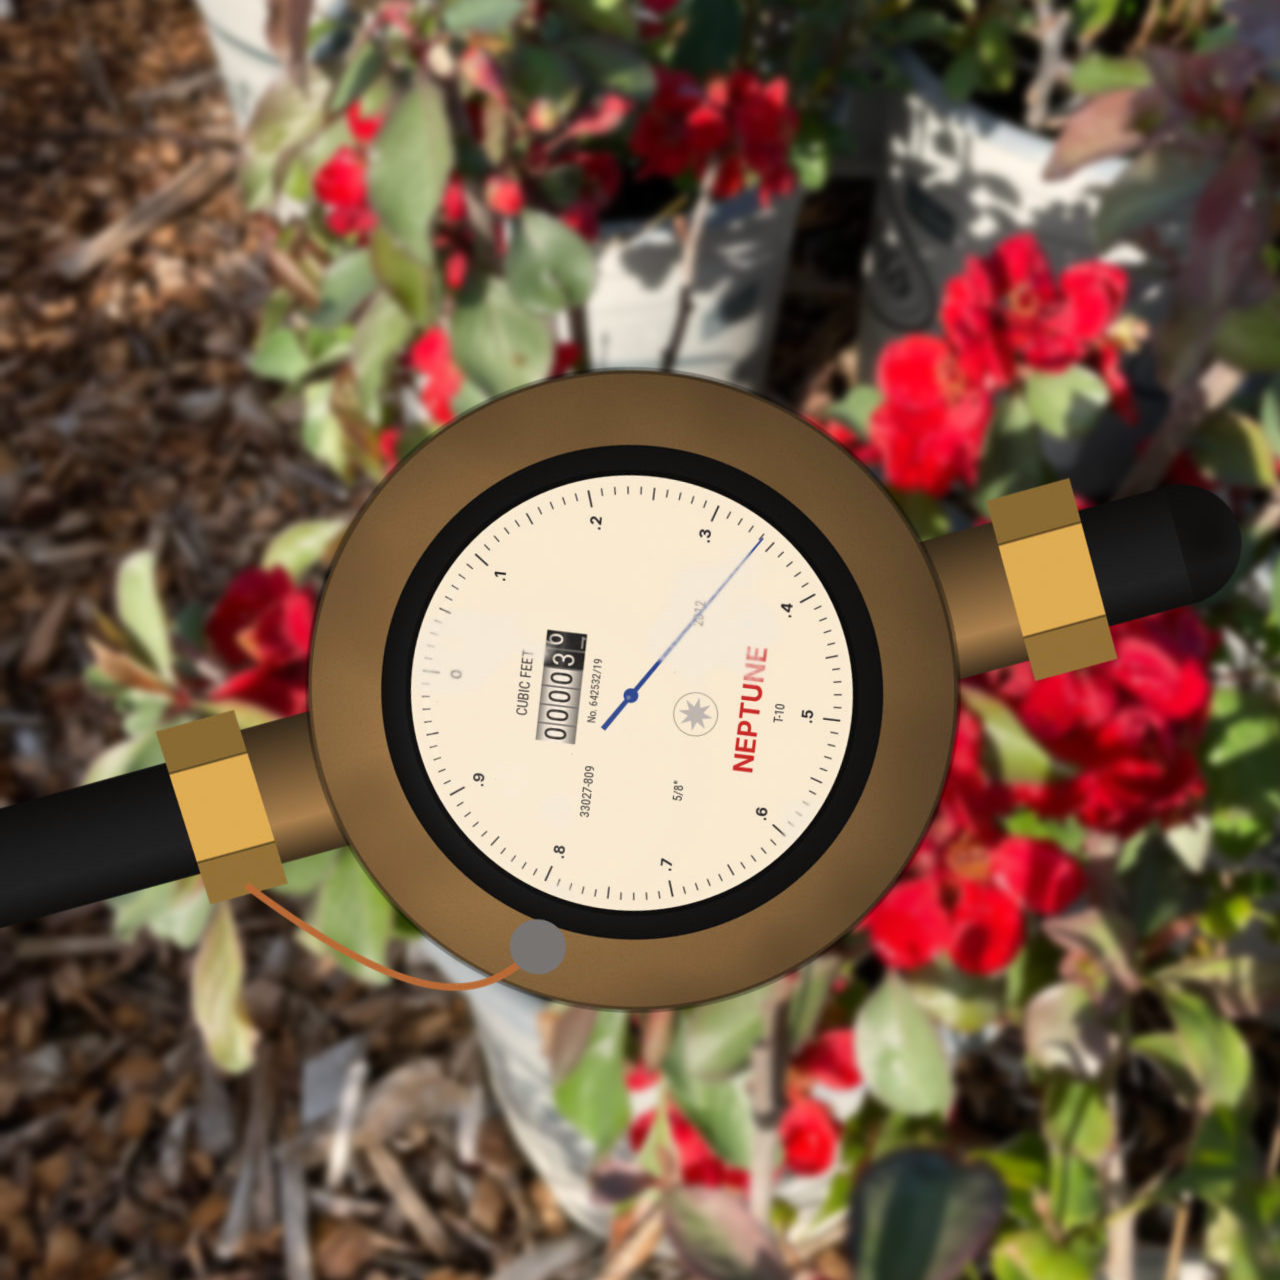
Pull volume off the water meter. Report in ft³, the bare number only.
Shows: 36.34
